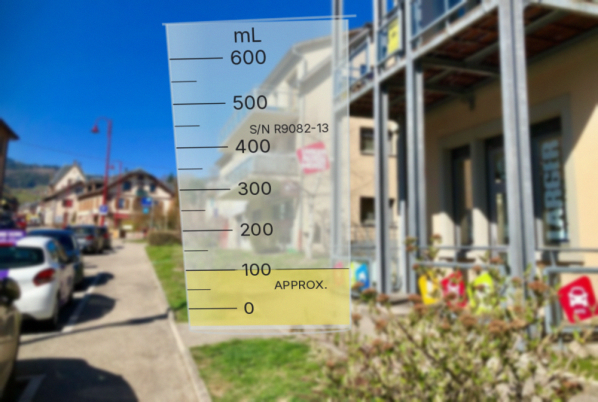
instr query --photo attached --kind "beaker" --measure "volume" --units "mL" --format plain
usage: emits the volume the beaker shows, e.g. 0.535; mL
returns 100; mL
